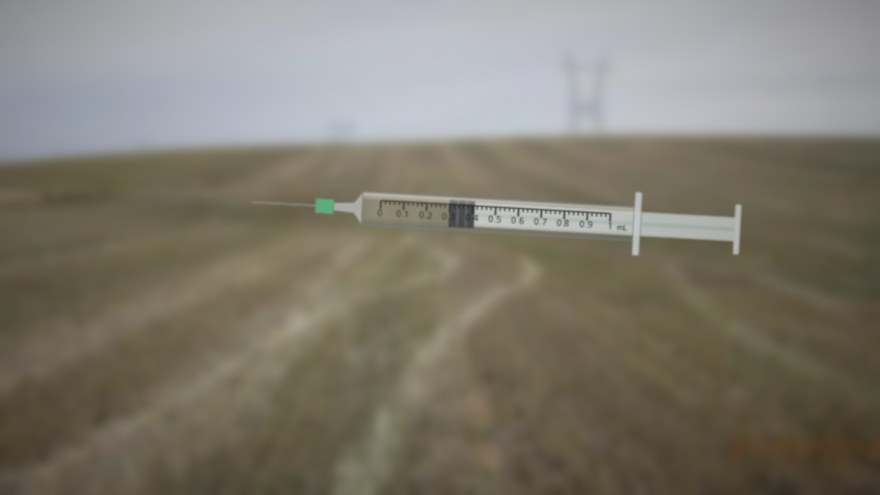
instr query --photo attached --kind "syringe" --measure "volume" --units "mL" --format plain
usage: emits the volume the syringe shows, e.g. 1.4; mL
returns 0.3; mL
